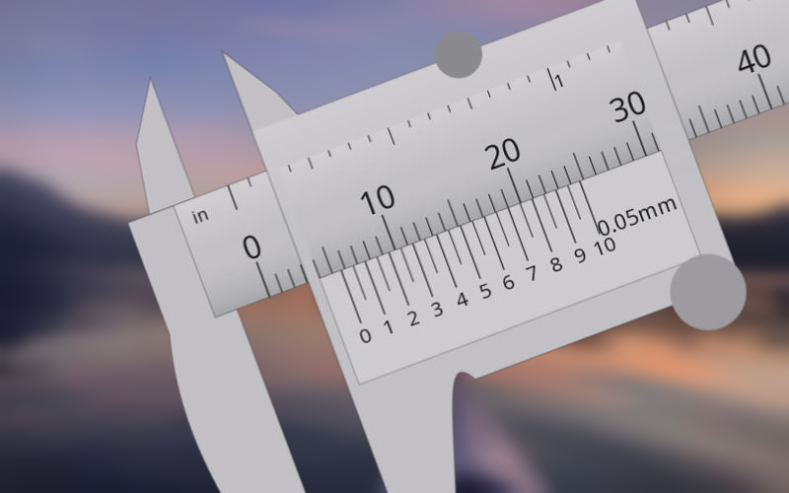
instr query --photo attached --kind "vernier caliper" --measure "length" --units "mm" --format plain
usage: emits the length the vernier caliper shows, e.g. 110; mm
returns 5.7; mm
